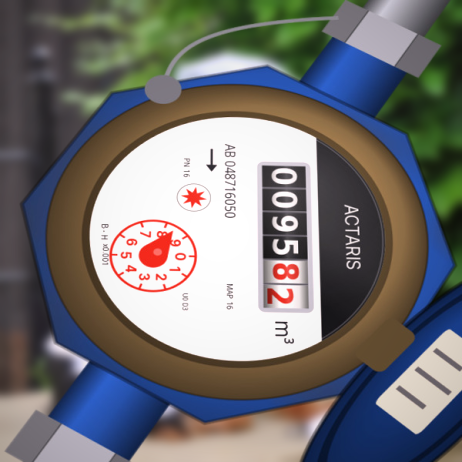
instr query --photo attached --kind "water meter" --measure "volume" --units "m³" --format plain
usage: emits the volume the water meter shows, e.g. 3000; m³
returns 95.818; m³
